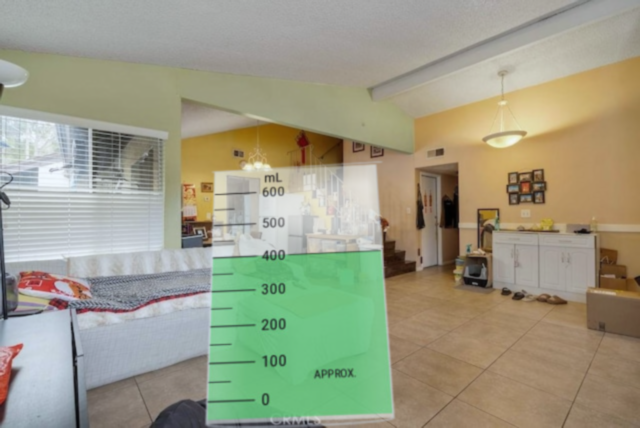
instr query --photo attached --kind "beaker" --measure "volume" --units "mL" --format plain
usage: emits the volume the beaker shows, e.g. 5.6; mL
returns 400; mL
